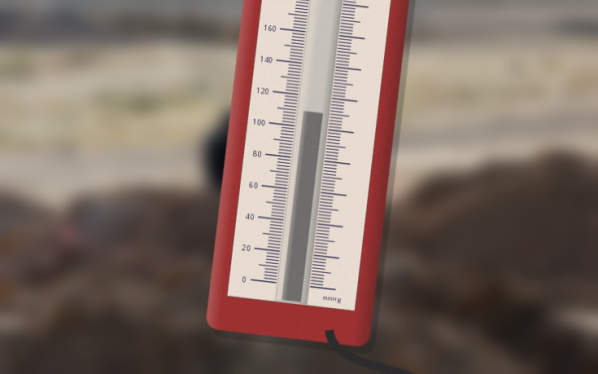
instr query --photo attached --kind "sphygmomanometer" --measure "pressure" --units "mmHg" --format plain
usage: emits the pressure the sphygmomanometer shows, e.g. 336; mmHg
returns 110; mmHg
